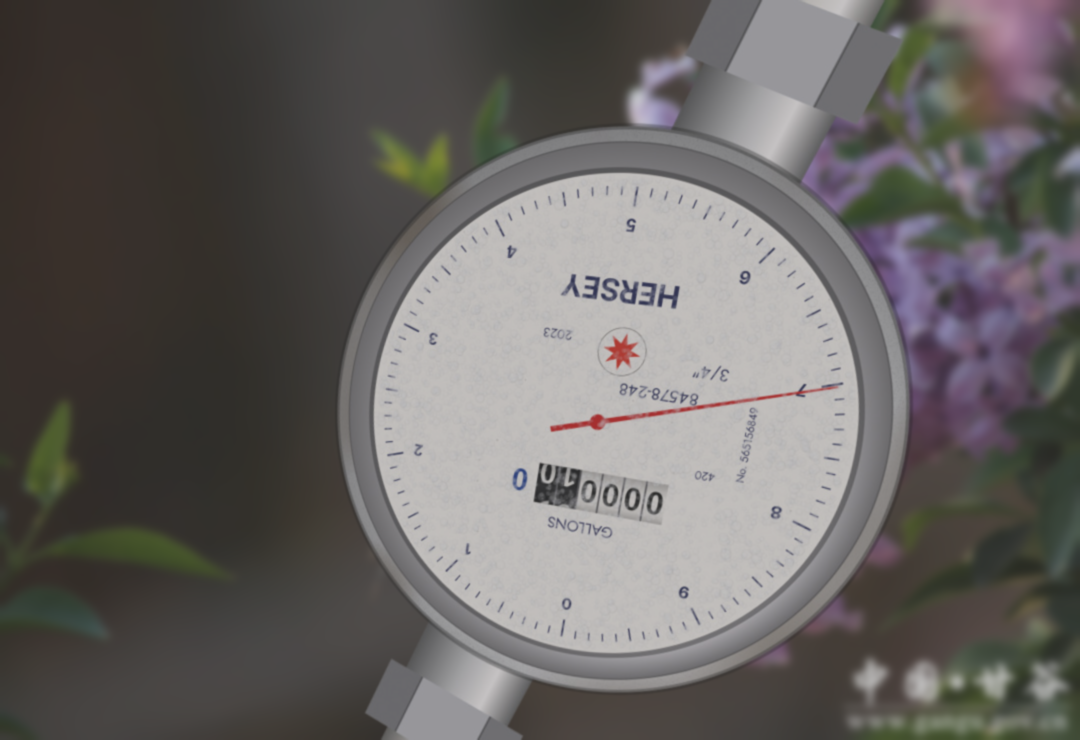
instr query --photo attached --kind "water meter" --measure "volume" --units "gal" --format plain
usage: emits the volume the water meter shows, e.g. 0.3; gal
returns 97.0; gal
